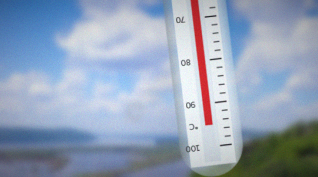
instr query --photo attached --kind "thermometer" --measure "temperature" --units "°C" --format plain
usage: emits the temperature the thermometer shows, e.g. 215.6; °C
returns 95; °C
